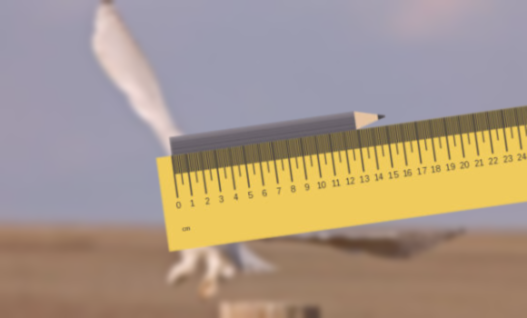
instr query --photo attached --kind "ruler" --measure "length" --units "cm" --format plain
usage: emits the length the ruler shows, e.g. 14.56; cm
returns 15; cm
